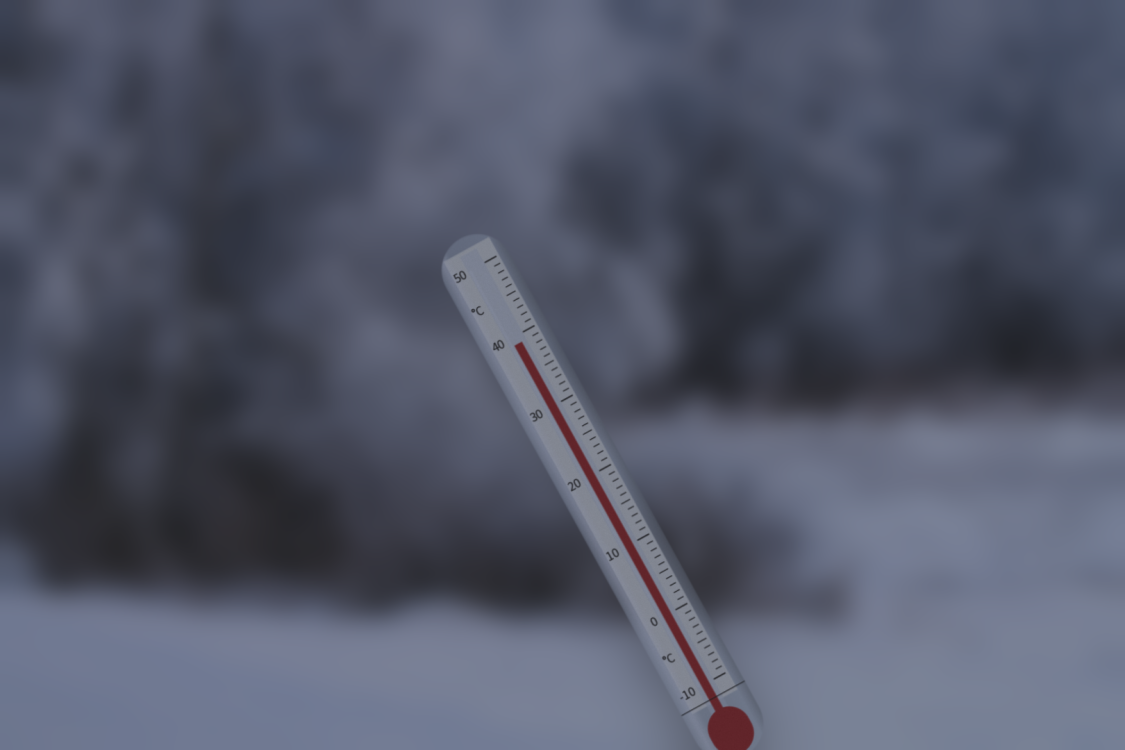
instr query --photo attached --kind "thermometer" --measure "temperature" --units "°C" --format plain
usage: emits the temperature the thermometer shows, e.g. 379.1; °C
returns 39; °C
